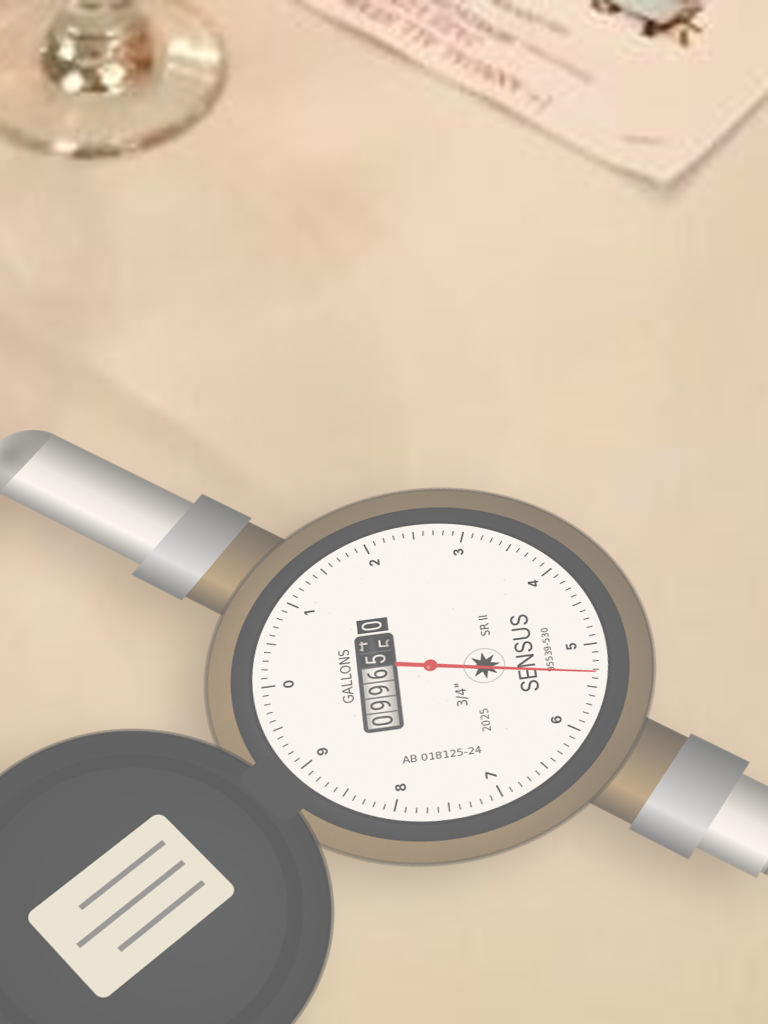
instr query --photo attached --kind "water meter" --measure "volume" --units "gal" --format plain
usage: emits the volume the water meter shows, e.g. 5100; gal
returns 996545.3; gal
